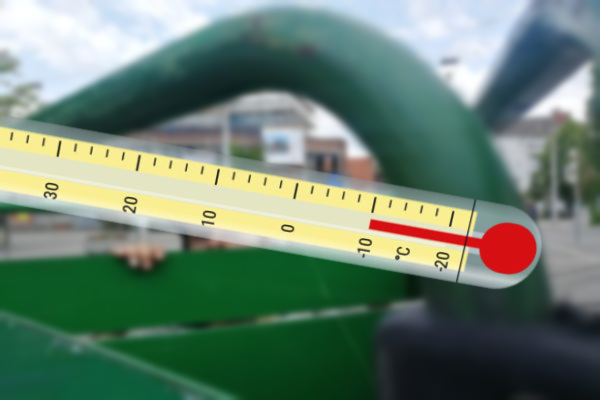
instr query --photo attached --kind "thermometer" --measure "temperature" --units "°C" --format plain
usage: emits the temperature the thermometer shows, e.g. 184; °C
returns -10; °C
